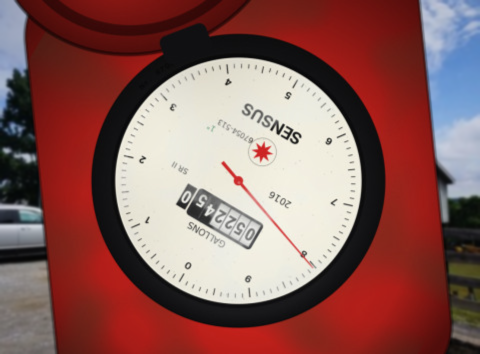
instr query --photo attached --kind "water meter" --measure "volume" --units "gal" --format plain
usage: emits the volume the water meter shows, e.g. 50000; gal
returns 522448.0; gal
